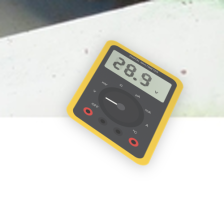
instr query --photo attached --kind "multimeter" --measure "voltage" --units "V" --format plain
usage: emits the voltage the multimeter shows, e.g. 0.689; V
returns 28.9; V
